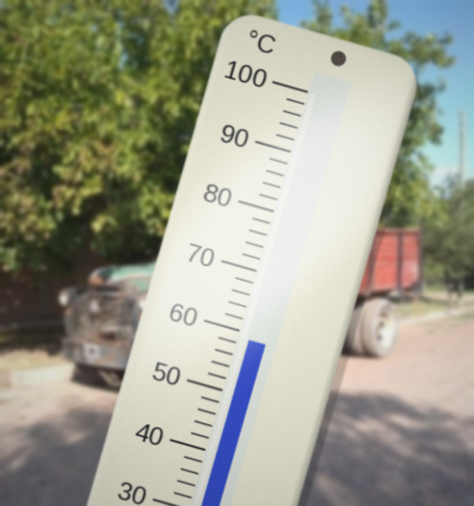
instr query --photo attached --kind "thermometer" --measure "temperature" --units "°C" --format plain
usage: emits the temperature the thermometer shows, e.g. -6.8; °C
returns 59; °C
